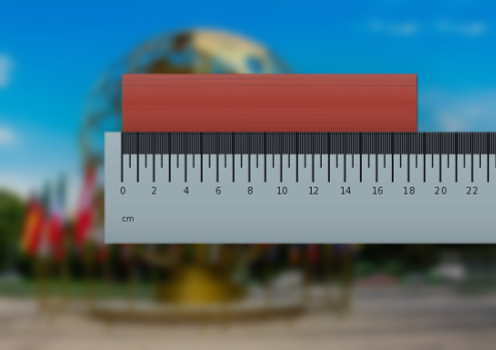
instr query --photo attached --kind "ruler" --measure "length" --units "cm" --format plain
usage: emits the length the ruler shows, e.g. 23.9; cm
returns 18.5; cm
